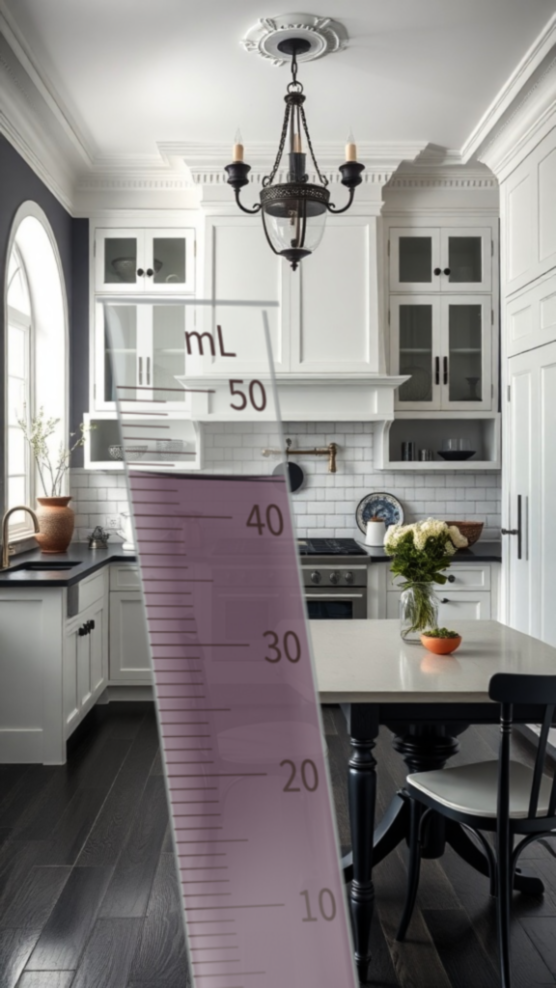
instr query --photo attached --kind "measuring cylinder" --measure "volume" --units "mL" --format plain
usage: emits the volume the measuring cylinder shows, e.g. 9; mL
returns 43; mL
